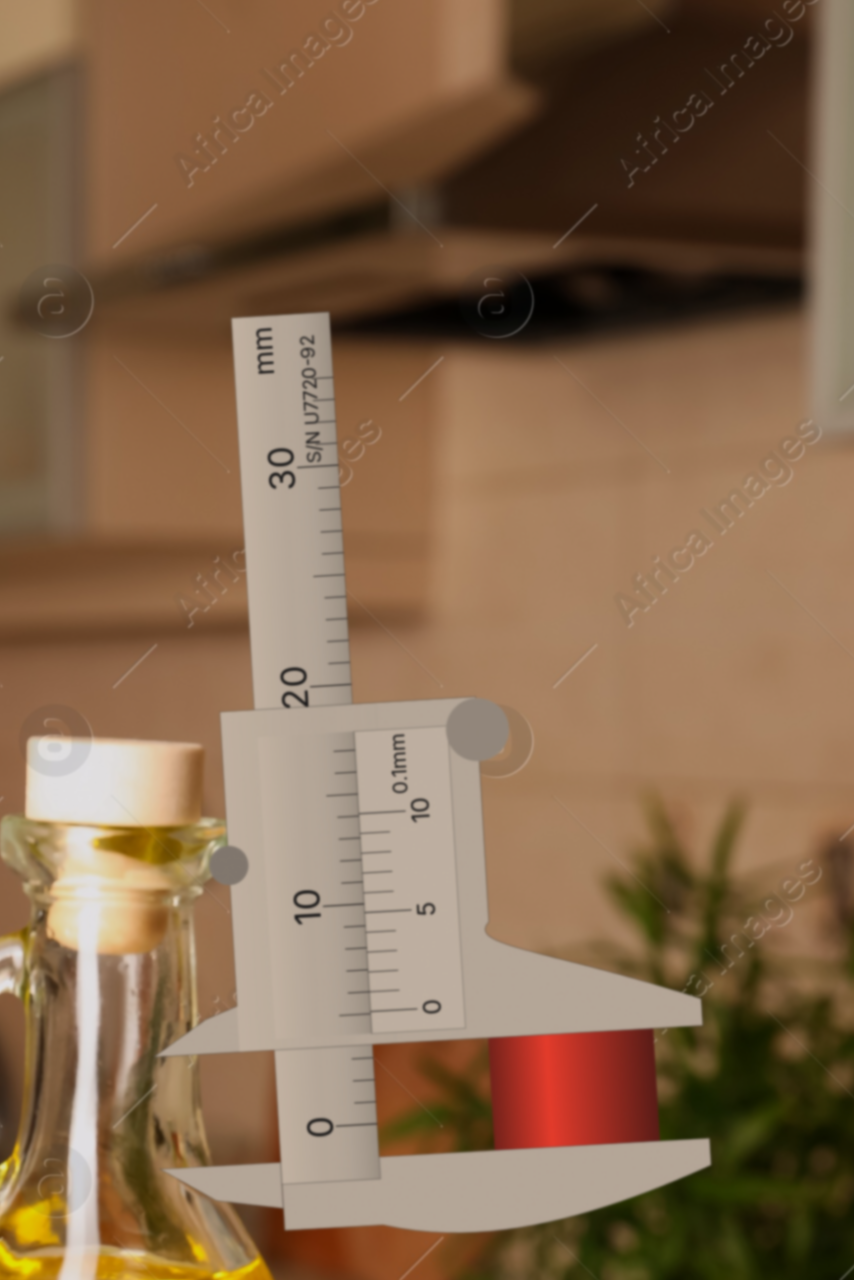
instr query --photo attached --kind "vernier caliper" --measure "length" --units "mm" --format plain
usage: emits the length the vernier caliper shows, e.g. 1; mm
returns 5.1; mm
